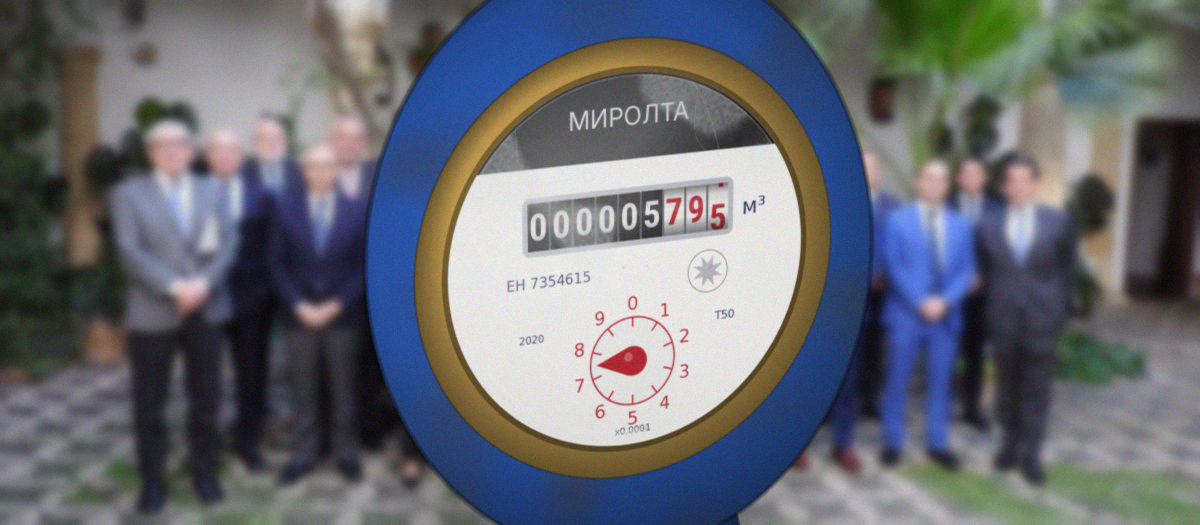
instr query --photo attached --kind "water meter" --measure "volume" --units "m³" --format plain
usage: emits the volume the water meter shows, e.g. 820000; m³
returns 5.7947; m³
